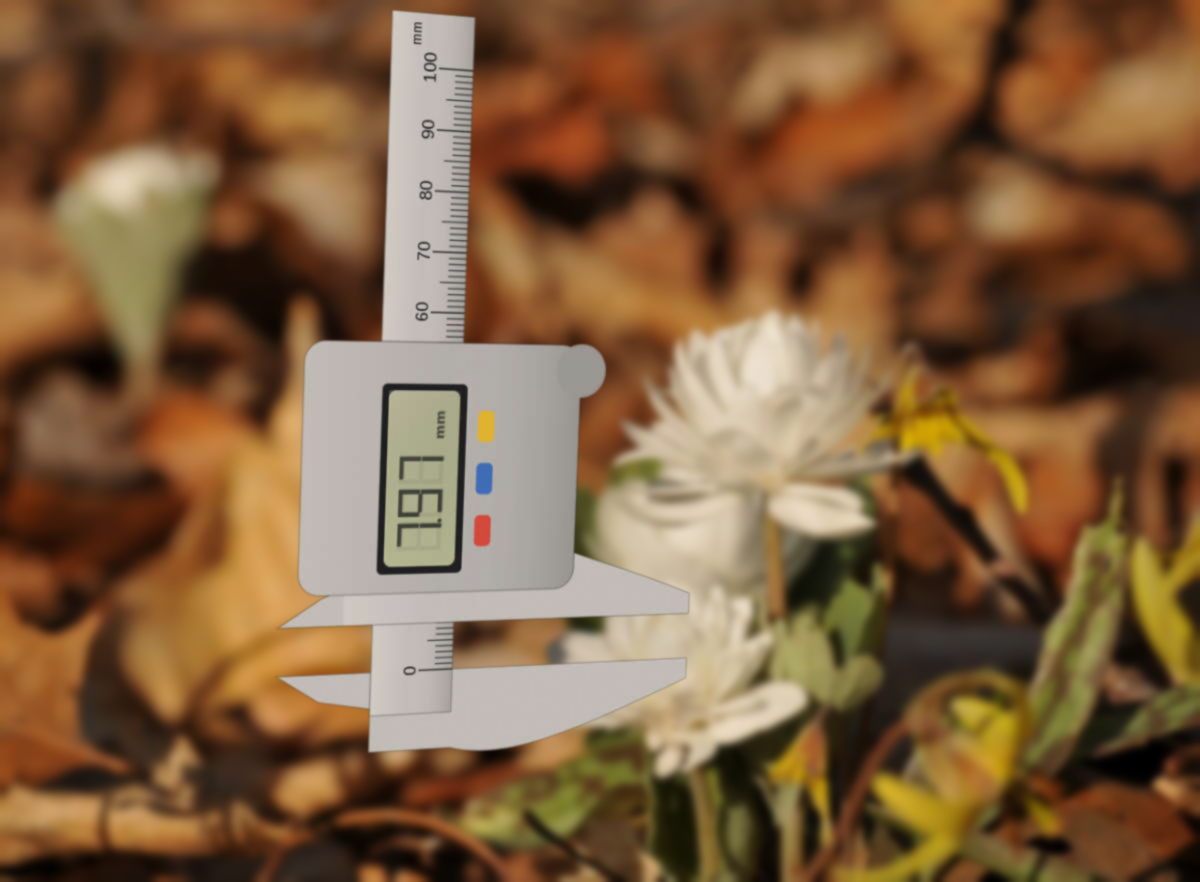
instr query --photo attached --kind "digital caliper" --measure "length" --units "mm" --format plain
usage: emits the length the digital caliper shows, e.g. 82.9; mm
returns 7.97; mm
